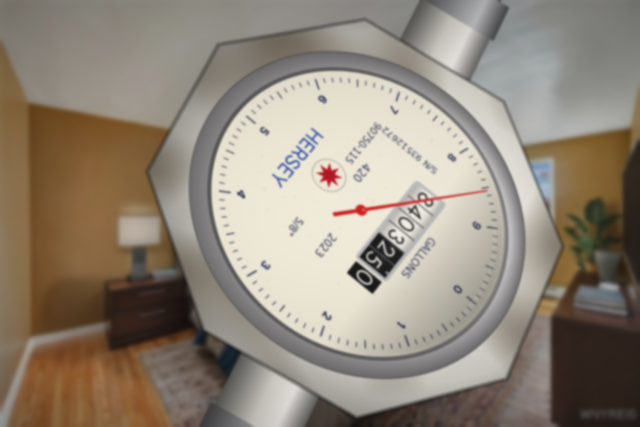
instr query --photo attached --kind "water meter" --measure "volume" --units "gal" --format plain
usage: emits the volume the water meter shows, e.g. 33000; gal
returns 8403248.5; gal
